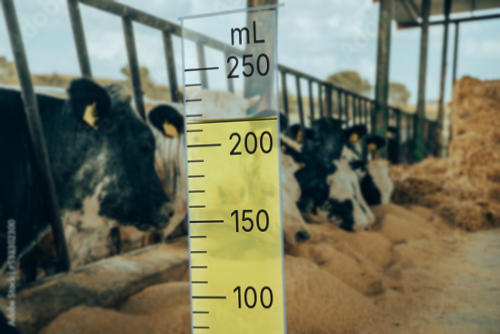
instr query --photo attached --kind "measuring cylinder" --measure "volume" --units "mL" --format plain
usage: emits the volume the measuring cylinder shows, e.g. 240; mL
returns 215; mL
